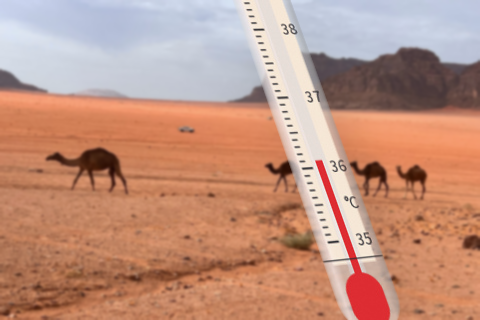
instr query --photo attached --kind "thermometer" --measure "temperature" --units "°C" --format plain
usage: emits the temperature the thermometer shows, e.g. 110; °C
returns 36.1; °C
